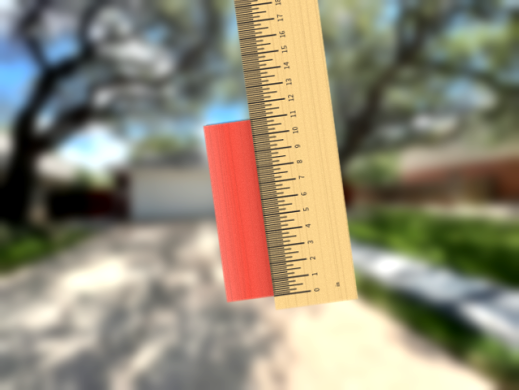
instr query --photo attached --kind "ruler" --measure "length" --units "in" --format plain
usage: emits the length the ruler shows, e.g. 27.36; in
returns 11; in
